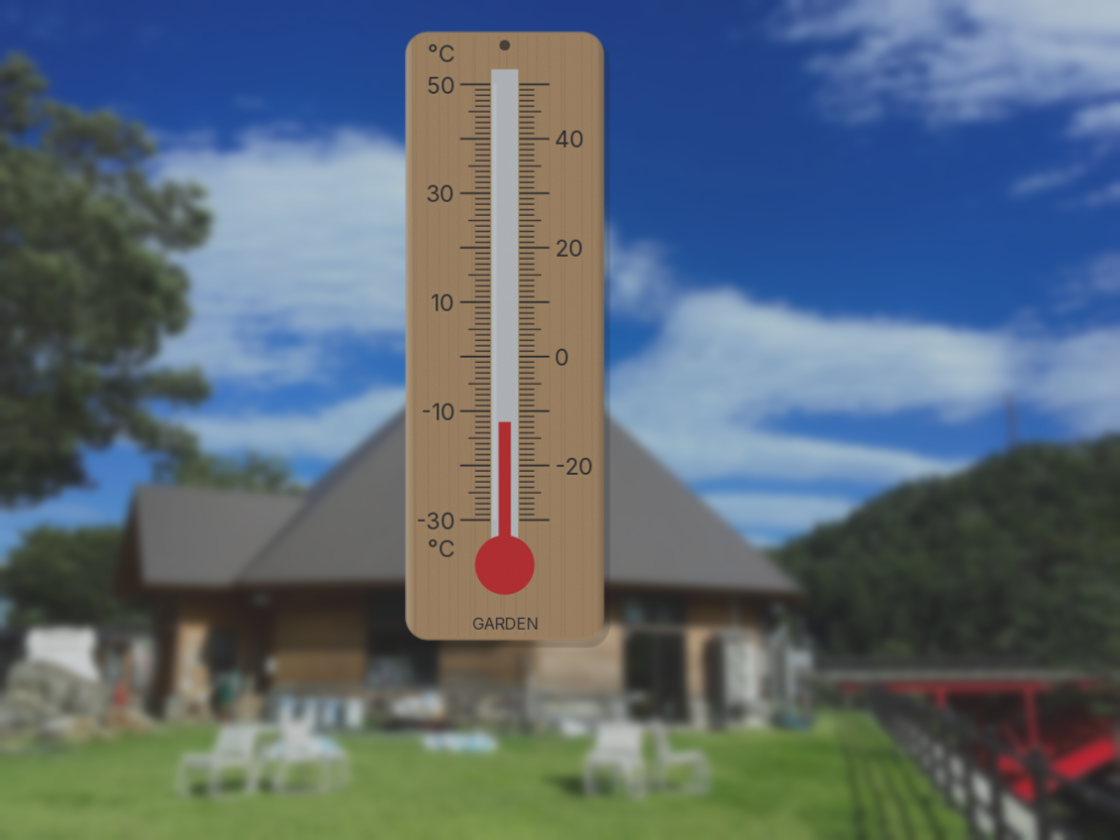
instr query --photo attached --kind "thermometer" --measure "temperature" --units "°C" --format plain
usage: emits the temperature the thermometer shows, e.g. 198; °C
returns -12; °C
